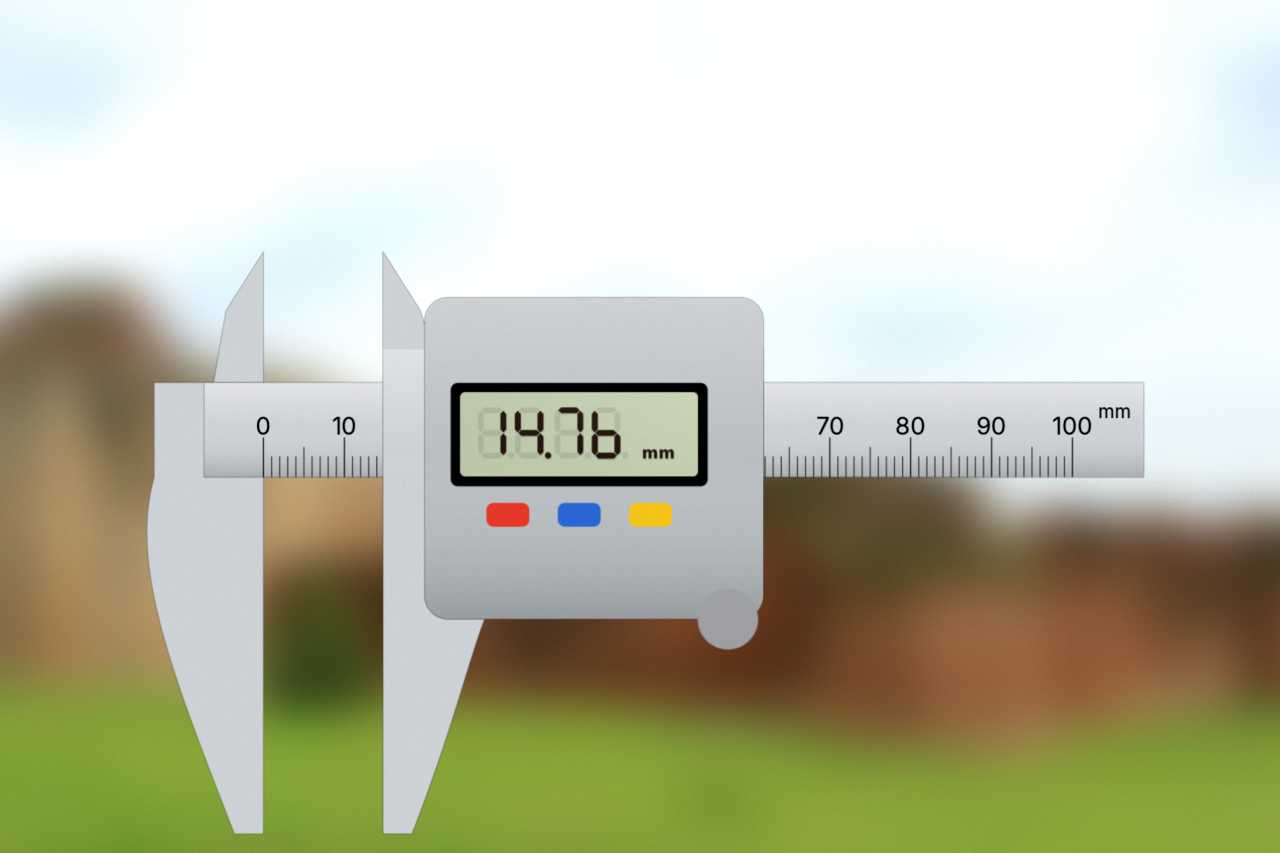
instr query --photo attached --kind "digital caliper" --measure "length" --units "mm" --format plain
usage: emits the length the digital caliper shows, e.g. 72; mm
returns 14.76; mm
